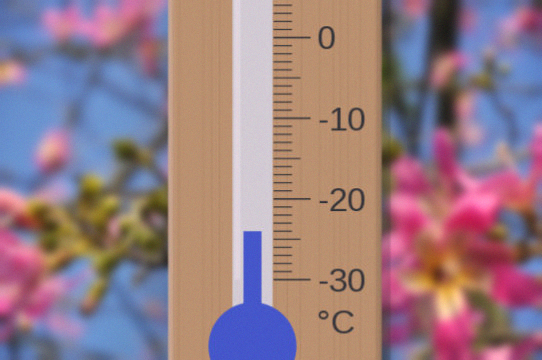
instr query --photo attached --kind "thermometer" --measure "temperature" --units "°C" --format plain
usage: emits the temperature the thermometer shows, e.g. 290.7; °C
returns -24; °C
